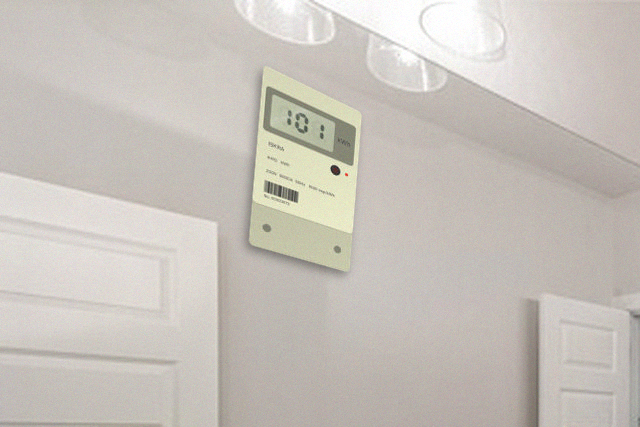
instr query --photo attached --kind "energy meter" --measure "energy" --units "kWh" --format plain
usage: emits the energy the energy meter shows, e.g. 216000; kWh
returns 101; kWh
